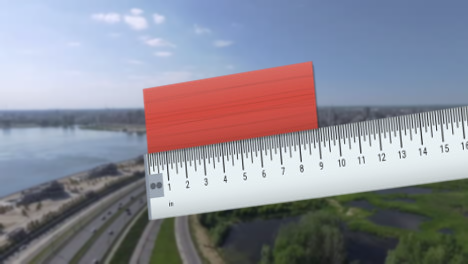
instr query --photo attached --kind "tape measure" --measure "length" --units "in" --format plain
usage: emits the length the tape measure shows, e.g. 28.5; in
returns 9; in
